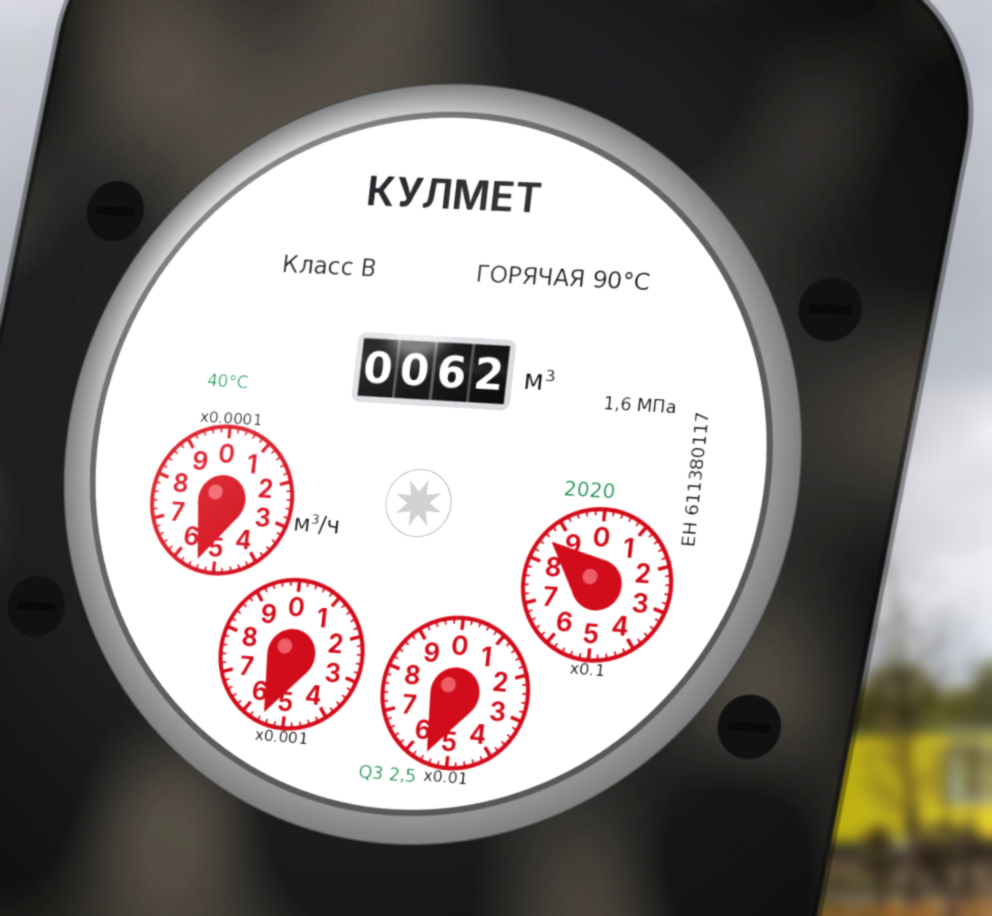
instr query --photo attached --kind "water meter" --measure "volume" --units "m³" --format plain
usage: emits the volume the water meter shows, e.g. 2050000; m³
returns 62.8555; m³
